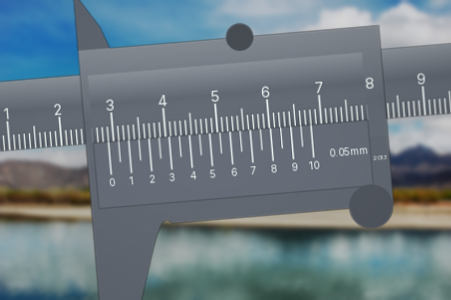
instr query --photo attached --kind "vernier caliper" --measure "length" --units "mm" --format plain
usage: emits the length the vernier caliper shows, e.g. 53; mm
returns 29.0; mm
